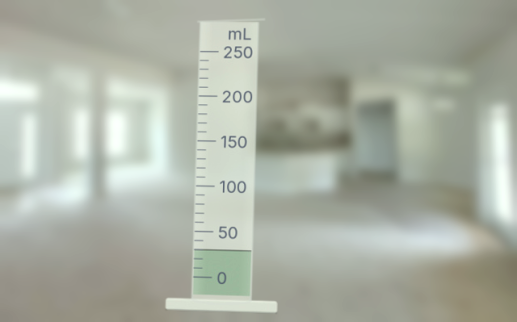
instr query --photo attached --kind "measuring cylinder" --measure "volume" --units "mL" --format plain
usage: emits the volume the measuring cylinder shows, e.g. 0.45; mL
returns 30; mL
